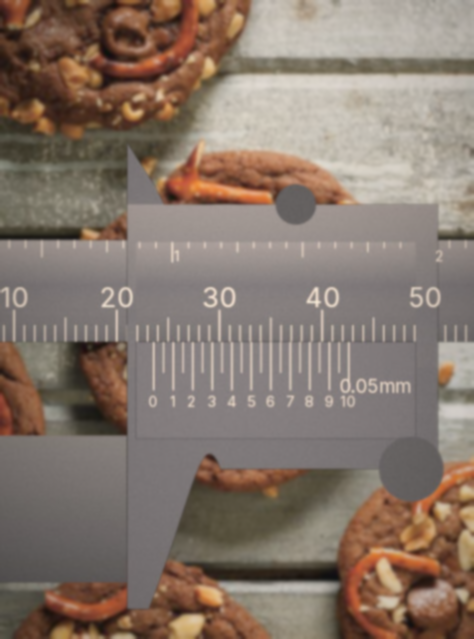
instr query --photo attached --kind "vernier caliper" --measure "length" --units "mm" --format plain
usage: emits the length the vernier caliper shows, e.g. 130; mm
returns 23.6; mm
